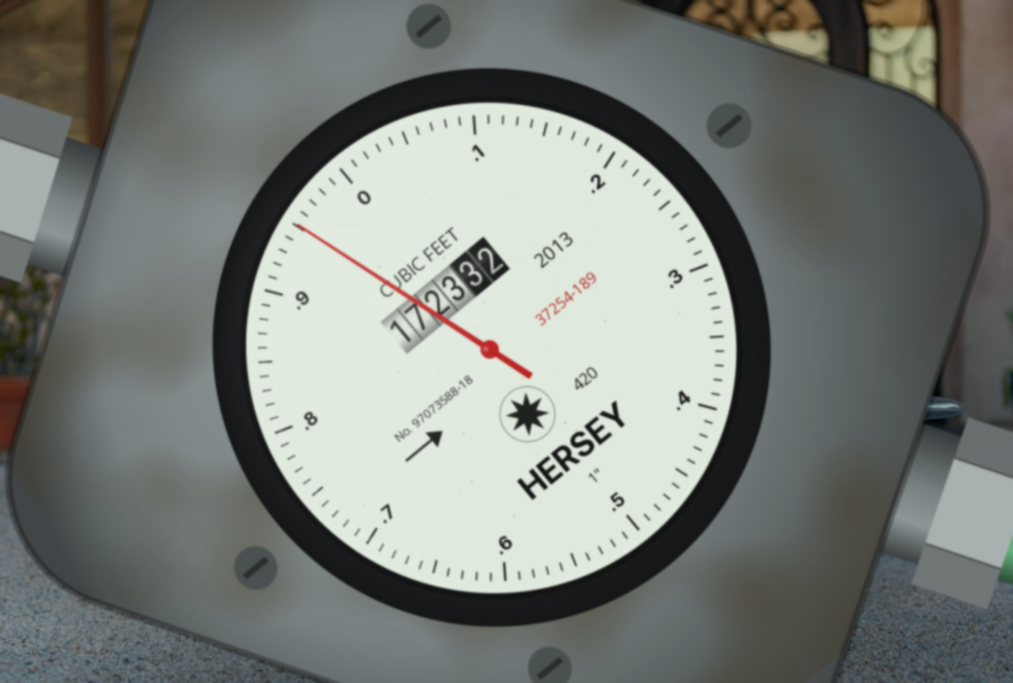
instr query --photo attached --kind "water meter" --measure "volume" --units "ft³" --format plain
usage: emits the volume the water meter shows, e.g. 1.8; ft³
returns 172331.95; ft³
